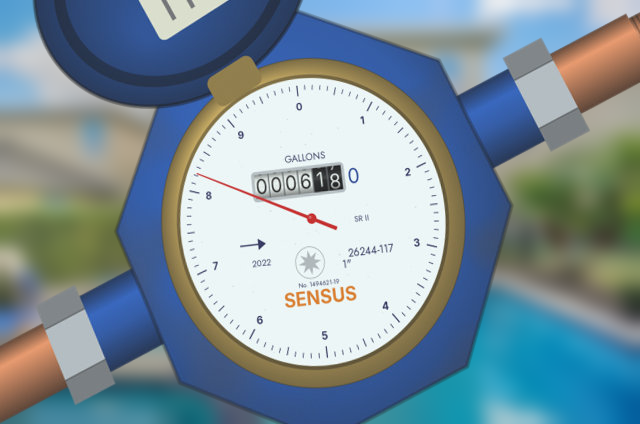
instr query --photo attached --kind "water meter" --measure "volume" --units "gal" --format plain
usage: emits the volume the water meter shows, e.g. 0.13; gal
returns 6178.2; gal
